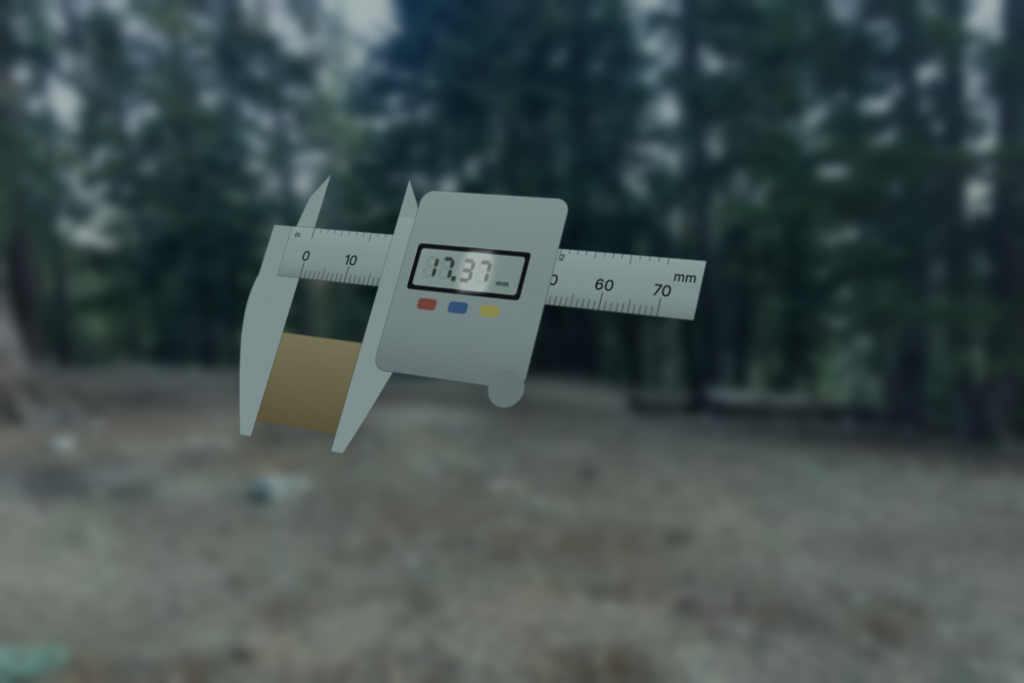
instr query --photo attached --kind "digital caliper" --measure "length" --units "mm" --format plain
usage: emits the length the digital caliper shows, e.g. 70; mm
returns 17.37; mm
